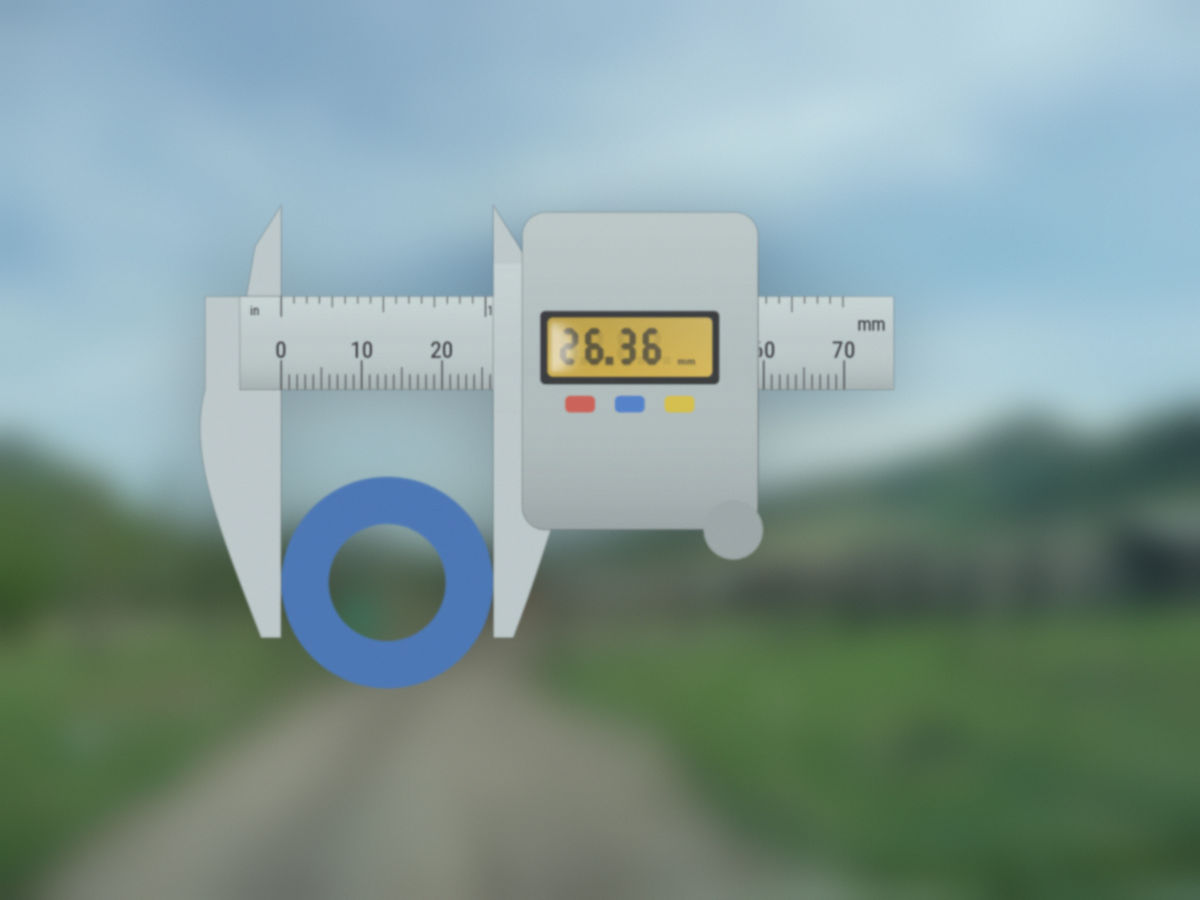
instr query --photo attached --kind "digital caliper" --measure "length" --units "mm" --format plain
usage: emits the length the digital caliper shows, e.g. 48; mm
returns 26.36; mm
